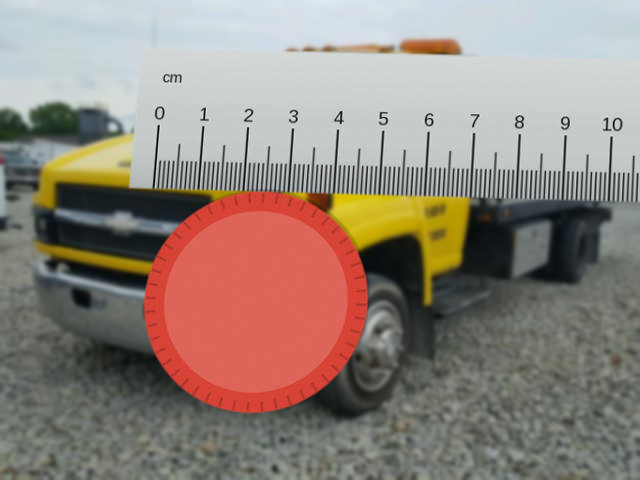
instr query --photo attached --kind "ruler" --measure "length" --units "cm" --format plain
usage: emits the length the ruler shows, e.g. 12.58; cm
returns 4.9; cm
